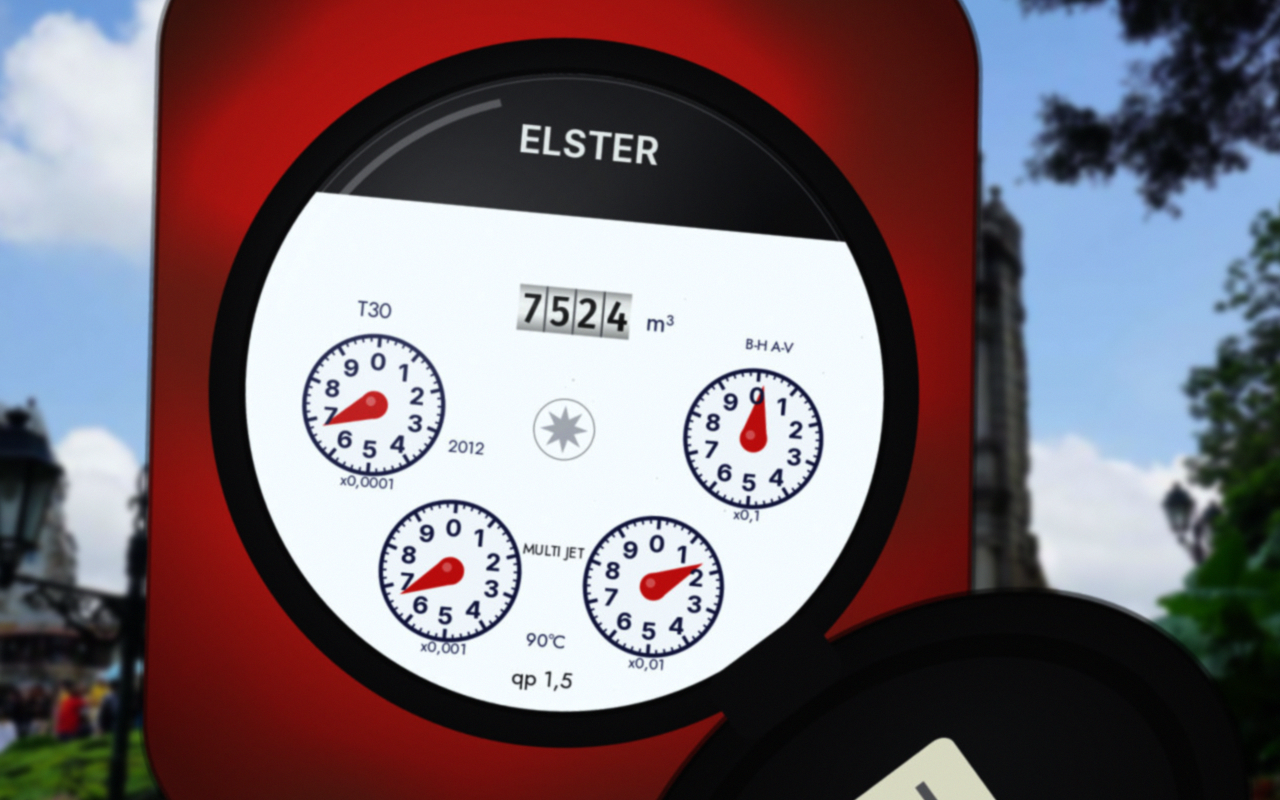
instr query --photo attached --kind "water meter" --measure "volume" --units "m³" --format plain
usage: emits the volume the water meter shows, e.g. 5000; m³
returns 7524.0166; m³
